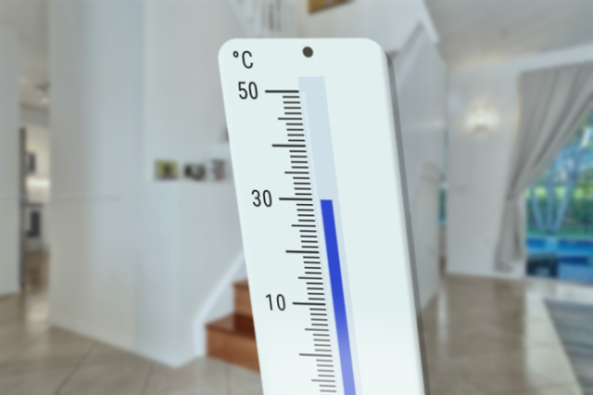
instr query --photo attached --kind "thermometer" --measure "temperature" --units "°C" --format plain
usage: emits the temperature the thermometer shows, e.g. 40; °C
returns 30; °C
